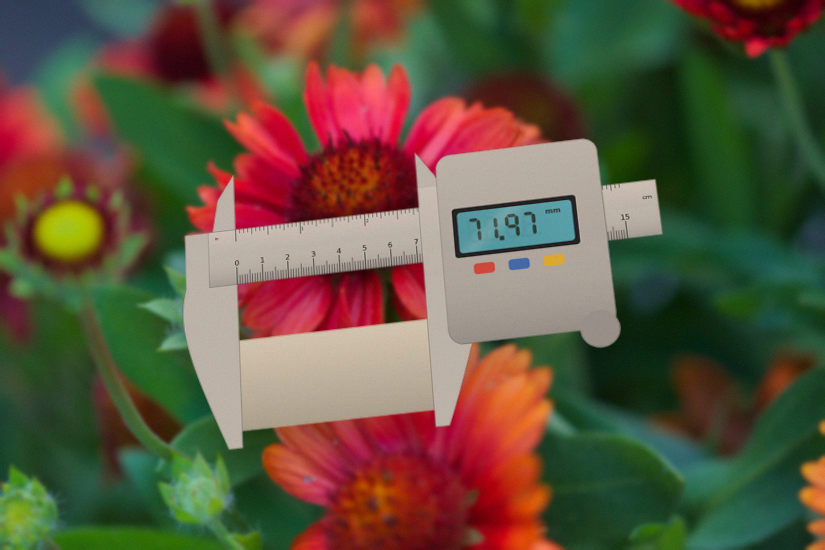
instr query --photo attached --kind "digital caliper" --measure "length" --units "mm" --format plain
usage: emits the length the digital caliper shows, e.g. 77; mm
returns 71.97; mm
